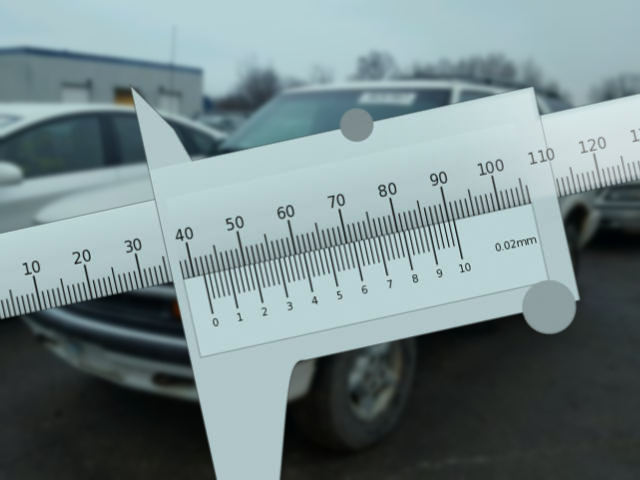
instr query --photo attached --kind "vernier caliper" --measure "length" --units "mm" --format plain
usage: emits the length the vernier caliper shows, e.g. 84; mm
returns 42.0; mm
